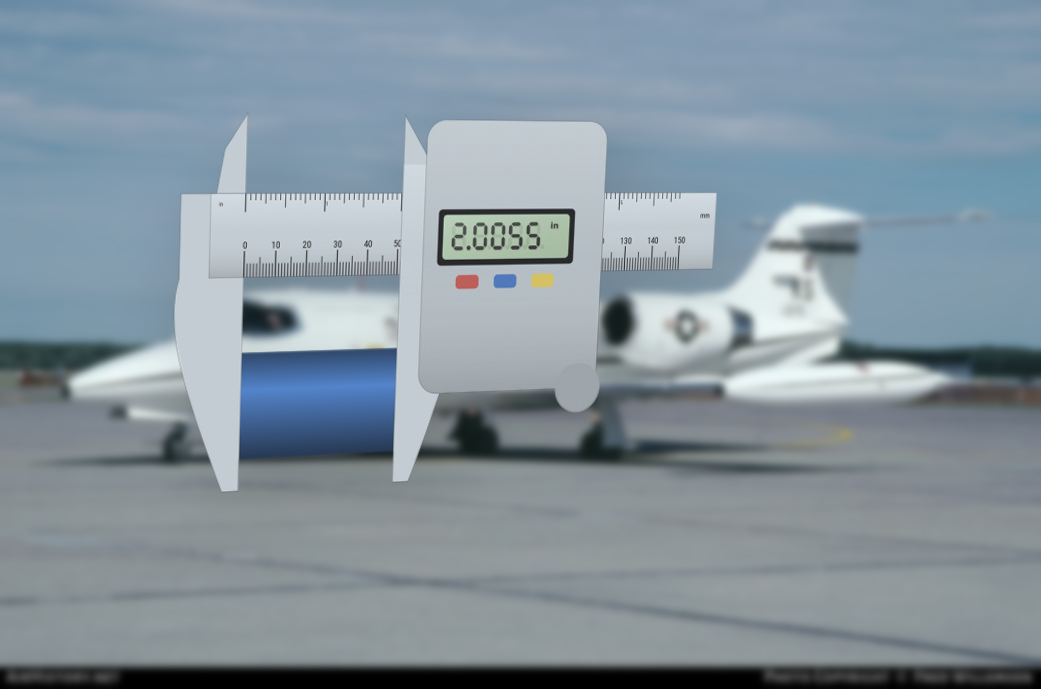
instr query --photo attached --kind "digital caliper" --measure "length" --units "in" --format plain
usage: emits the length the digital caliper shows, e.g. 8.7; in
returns 2.0055; in
